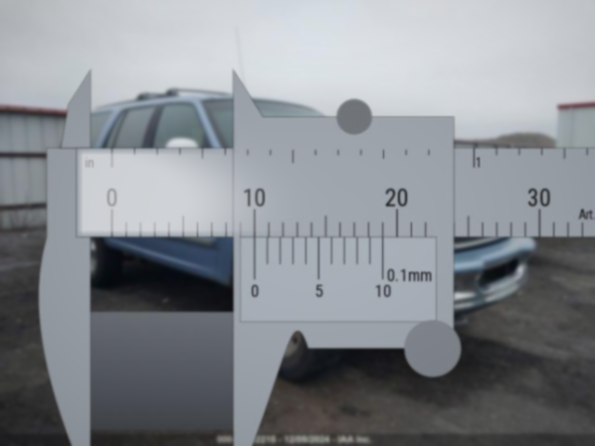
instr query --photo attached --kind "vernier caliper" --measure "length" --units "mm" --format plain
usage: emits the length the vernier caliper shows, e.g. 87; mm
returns 10.0; mm
